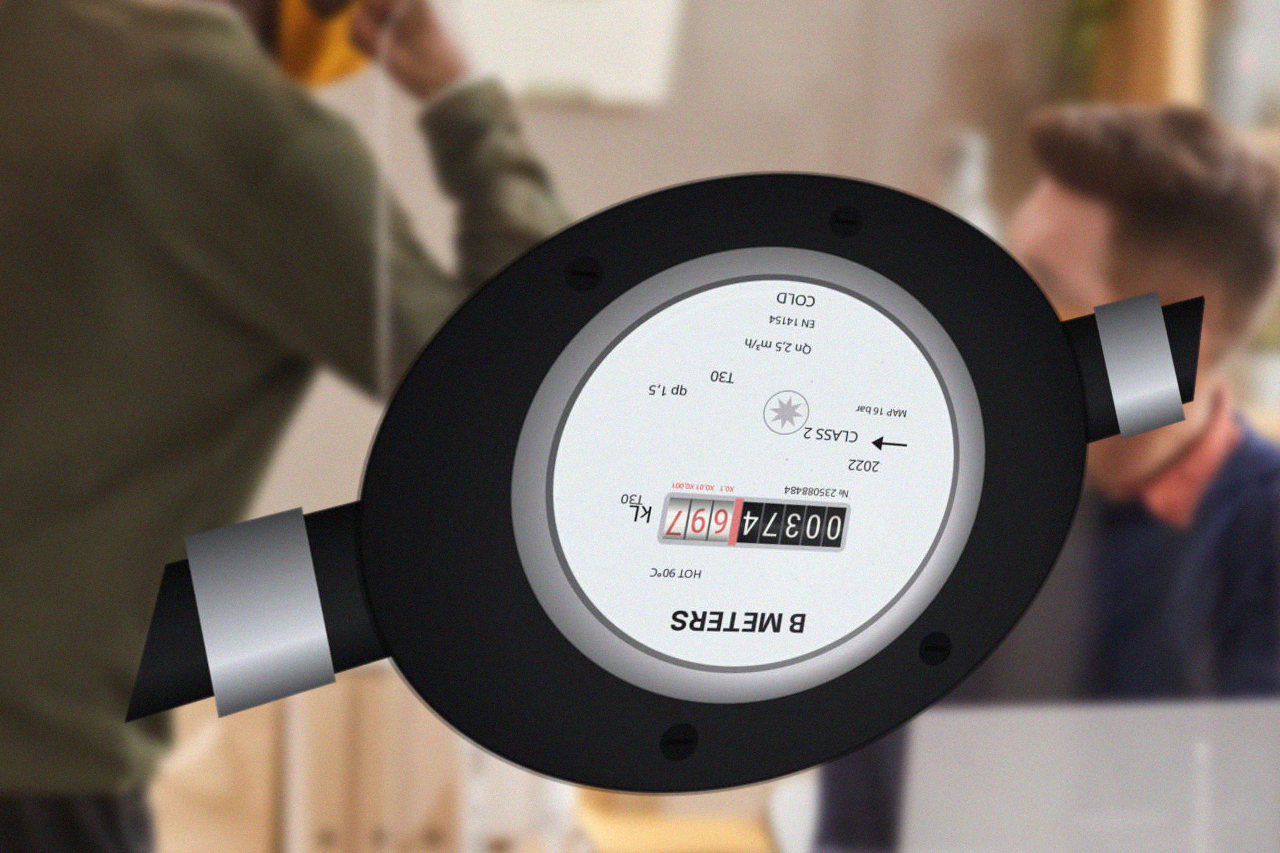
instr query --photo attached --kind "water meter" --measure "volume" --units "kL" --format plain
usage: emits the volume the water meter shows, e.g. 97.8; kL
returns 374.697; kL
